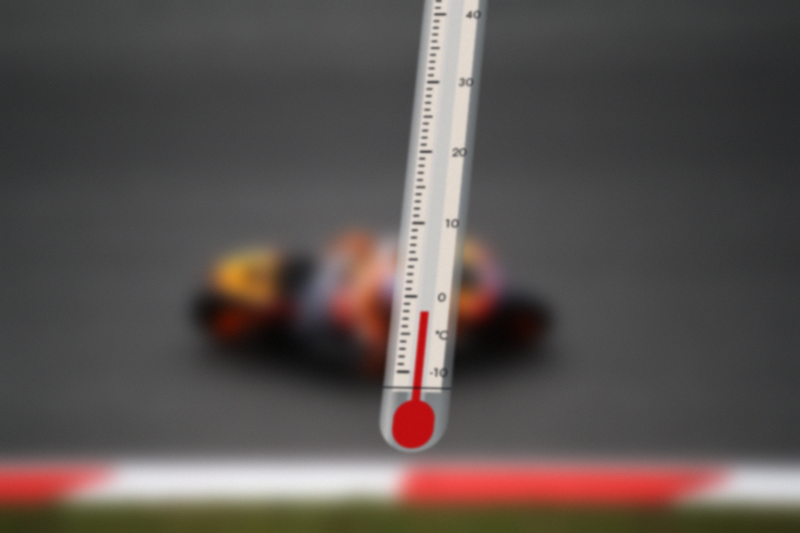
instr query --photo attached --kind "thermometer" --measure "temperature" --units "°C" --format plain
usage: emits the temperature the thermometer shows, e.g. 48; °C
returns -2; °C
